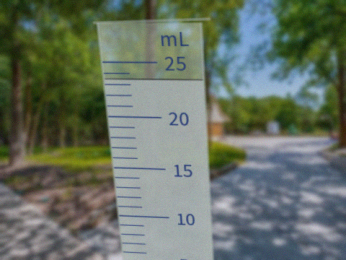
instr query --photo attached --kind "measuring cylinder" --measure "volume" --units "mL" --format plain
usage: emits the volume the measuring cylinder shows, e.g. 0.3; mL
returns 23.5; mL
